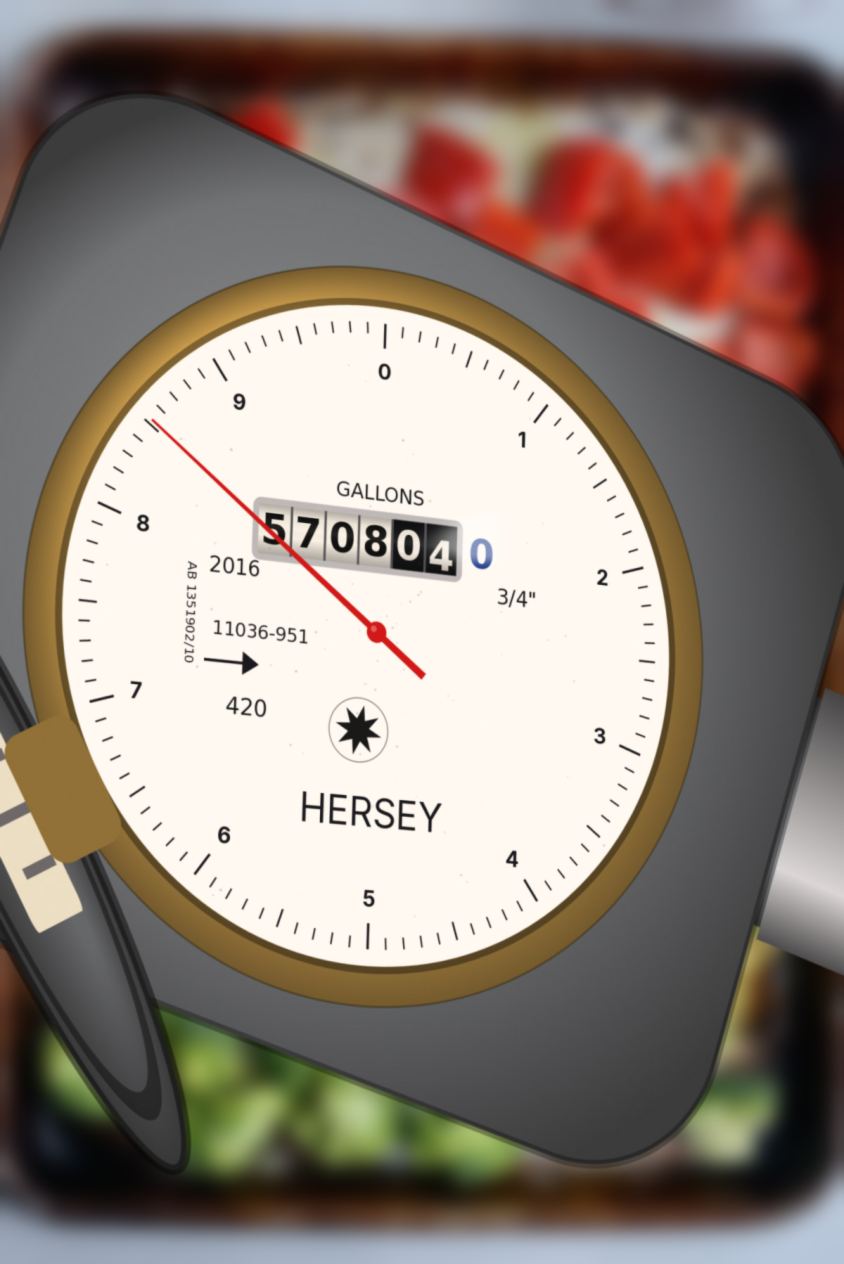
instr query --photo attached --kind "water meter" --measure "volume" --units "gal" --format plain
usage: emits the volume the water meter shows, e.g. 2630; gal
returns 5708038.5; gal
